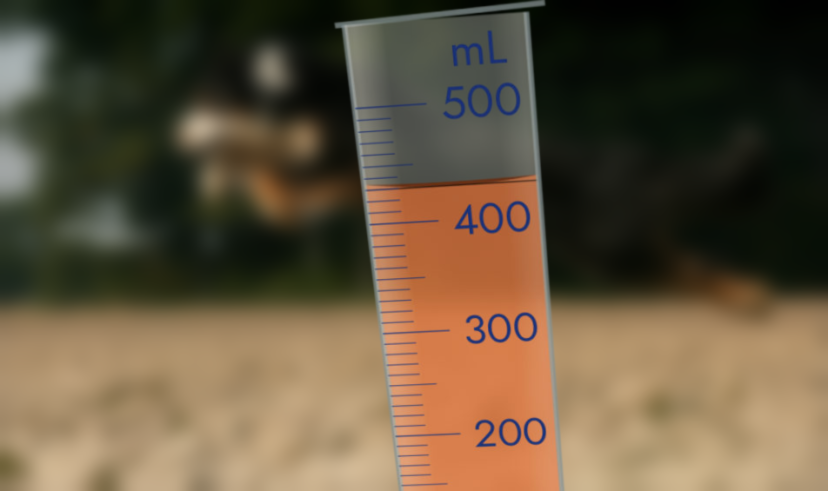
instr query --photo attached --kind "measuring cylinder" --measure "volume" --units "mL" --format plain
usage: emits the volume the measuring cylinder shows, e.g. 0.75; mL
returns 430; mL
